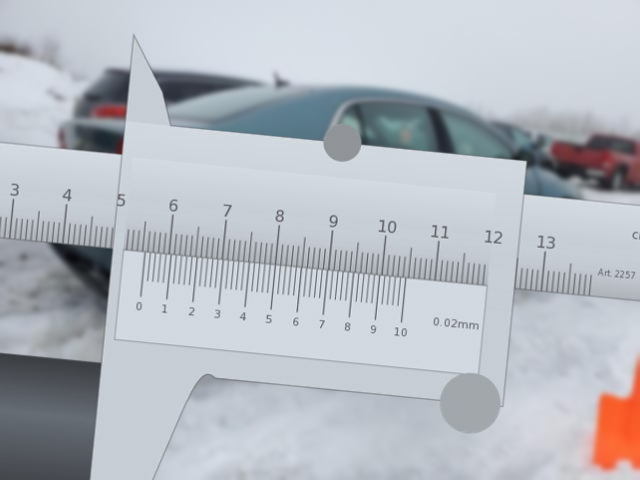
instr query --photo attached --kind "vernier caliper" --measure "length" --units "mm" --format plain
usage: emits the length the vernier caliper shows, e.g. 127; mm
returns 55.5; mm
